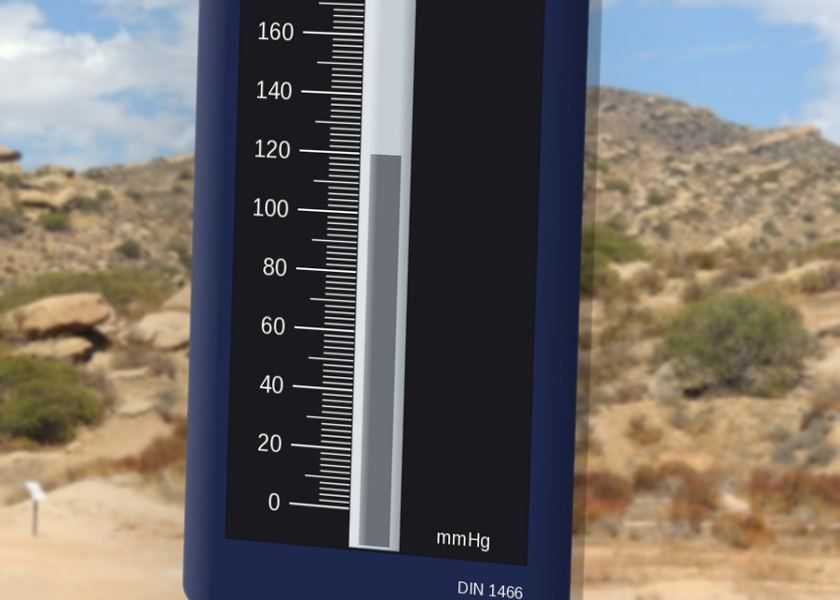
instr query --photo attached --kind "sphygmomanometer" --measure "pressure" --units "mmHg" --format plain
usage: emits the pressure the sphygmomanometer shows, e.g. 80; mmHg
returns 120; mmHg
